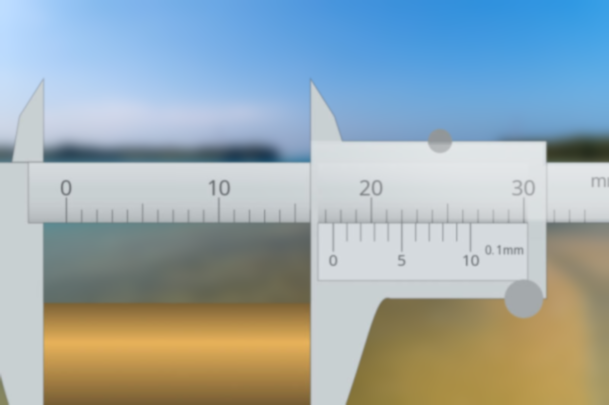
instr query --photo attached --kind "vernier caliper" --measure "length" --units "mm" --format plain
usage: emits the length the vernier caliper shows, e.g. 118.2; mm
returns 17.5; mm
